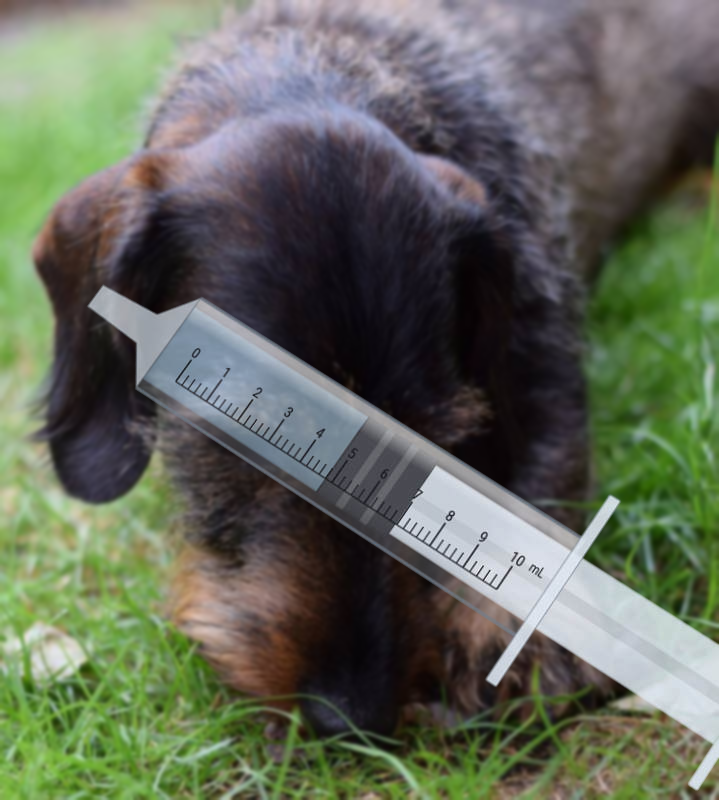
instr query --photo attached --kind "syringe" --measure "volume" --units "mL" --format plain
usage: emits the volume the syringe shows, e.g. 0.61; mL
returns 4.8; mL
